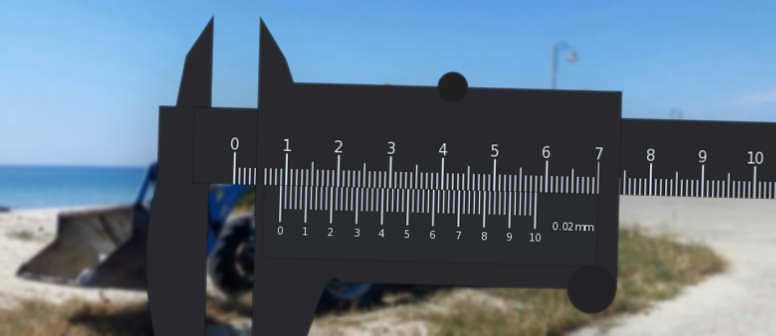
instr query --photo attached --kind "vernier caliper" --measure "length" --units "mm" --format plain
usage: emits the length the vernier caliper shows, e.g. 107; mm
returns 9.0; mm
